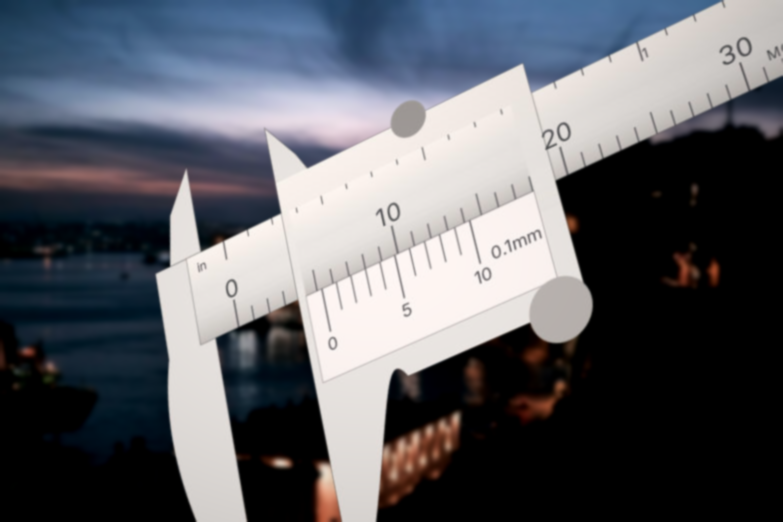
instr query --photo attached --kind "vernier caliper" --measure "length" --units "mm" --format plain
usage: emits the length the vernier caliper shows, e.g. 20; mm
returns 5.3; mm
